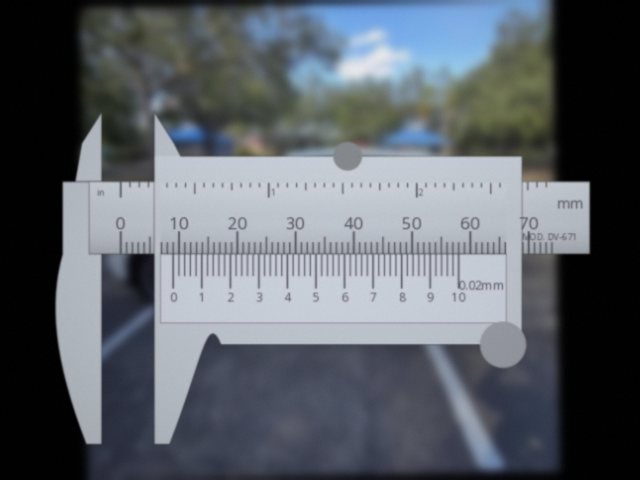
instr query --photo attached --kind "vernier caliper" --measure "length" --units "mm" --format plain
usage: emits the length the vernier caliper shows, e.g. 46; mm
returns 9.0; mm
